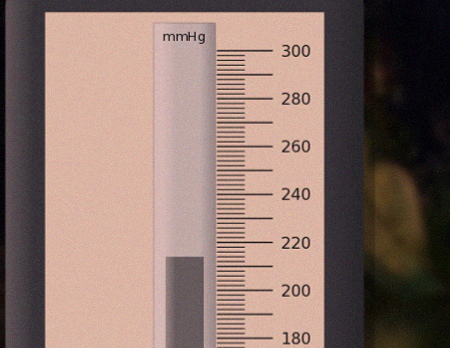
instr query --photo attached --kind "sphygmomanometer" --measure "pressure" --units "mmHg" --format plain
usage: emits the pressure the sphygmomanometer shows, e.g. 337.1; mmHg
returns 214; mmHg
